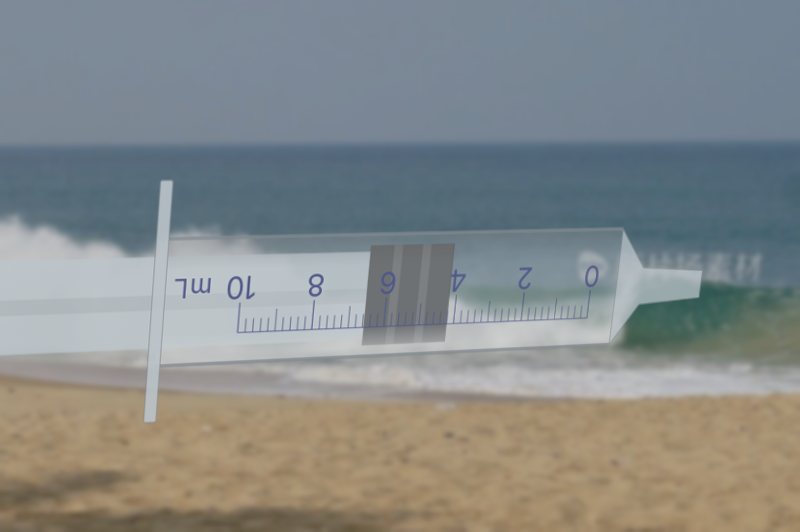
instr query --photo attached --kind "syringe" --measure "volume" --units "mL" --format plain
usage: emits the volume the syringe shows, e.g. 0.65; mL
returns 4.2; mL
